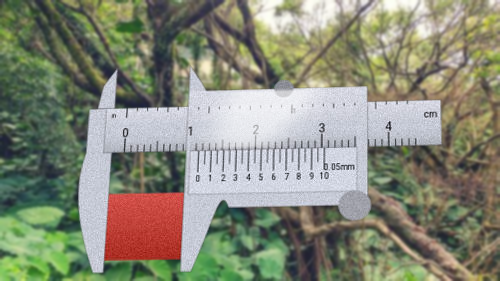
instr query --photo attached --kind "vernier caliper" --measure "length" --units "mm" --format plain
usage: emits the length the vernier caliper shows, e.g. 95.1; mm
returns 11.4; mm
